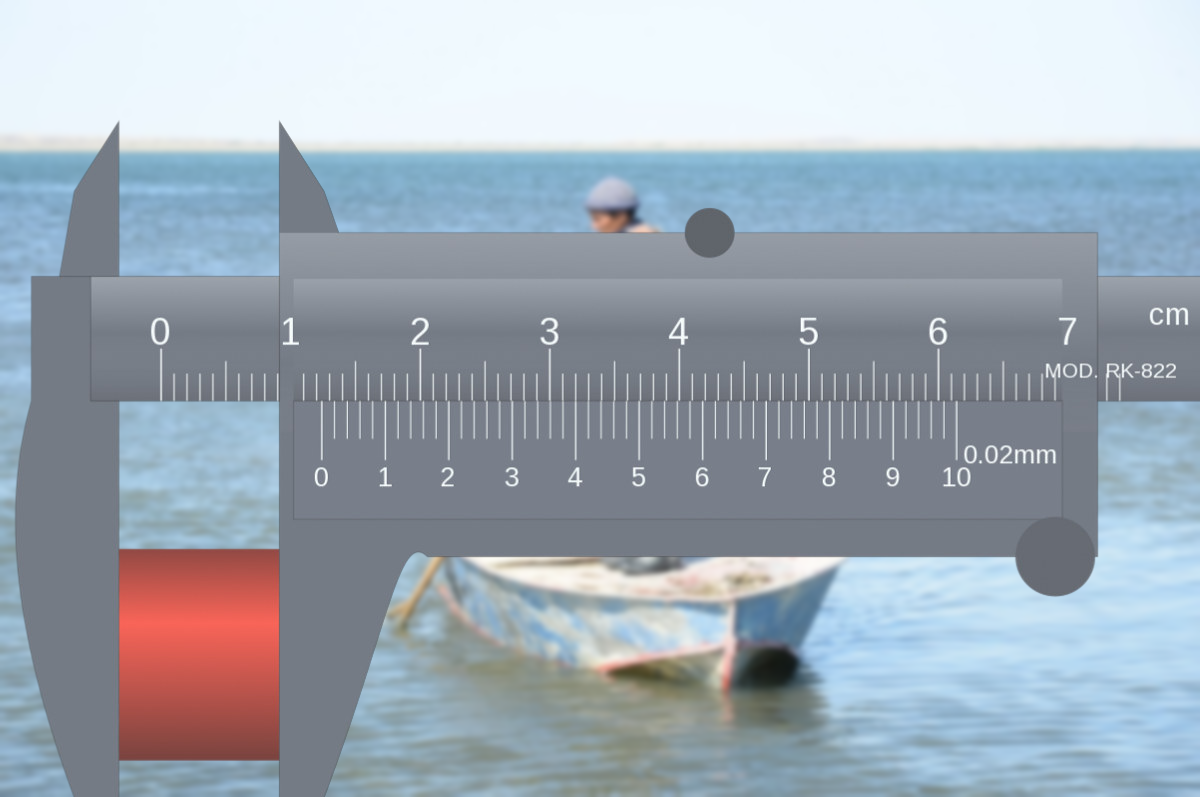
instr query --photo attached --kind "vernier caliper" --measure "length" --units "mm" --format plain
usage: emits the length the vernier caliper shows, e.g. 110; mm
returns 12.4; mm
